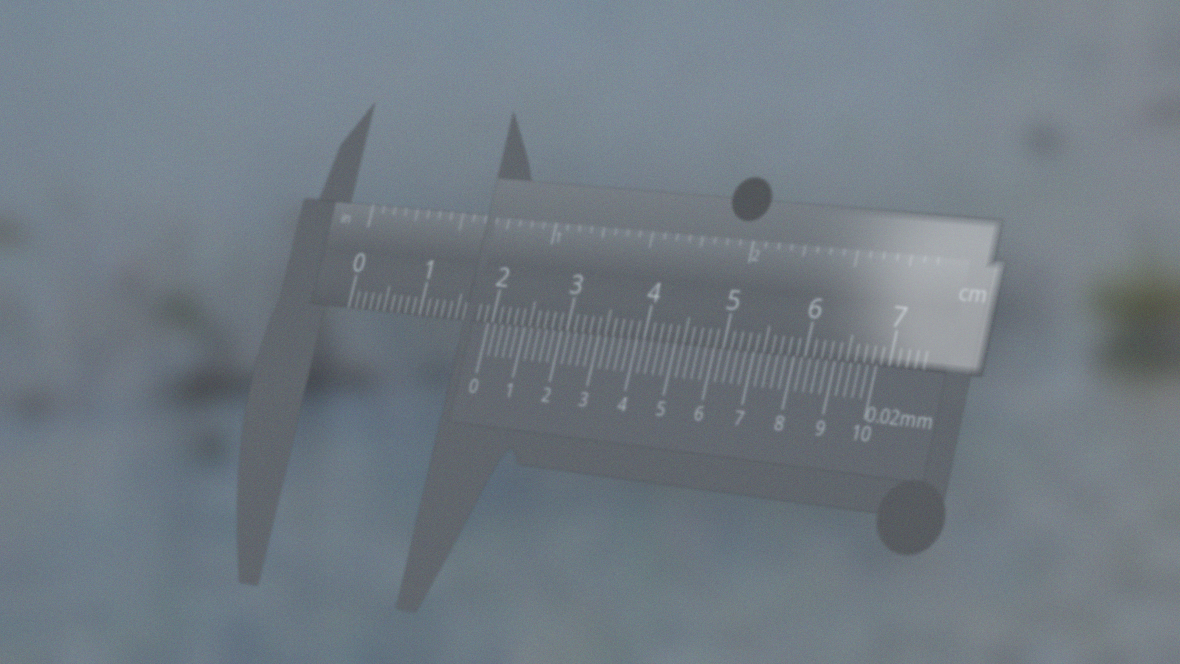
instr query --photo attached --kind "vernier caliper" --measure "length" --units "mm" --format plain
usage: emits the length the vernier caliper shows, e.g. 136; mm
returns 19.5; mm
